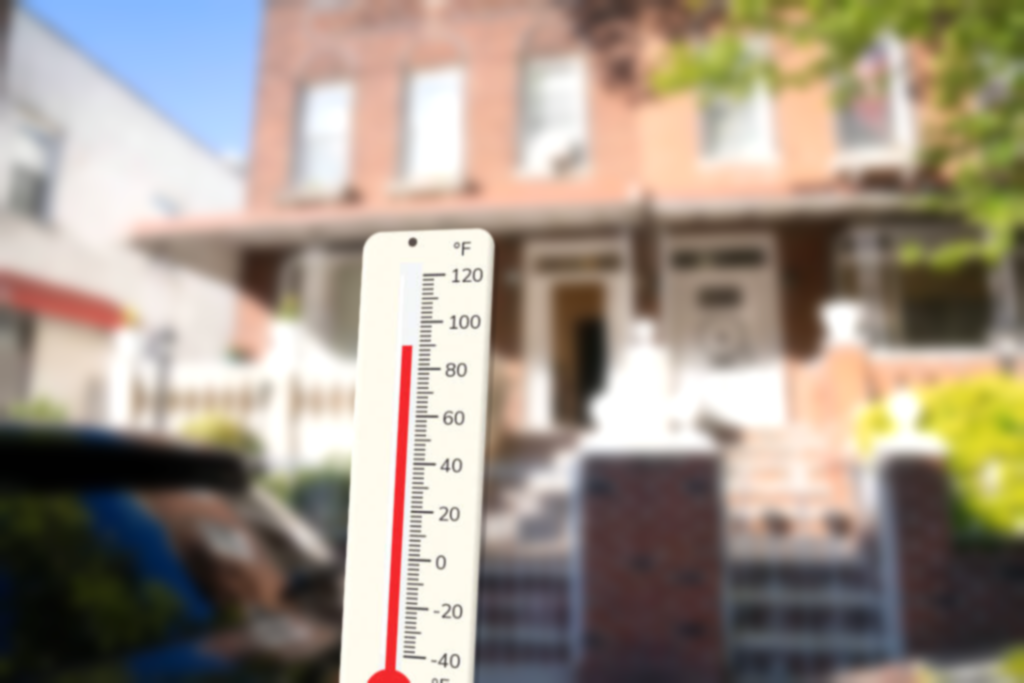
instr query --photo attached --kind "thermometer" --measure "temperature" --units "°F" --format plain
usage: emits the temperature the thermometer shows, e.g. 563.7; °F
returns 90; °F
